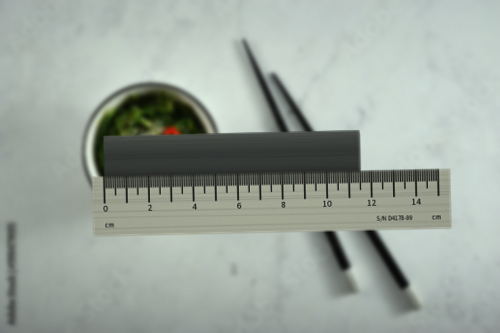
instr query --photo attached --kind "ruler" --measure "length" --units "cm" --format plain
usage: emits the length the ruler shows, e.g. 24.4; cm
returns 11.5; cm
